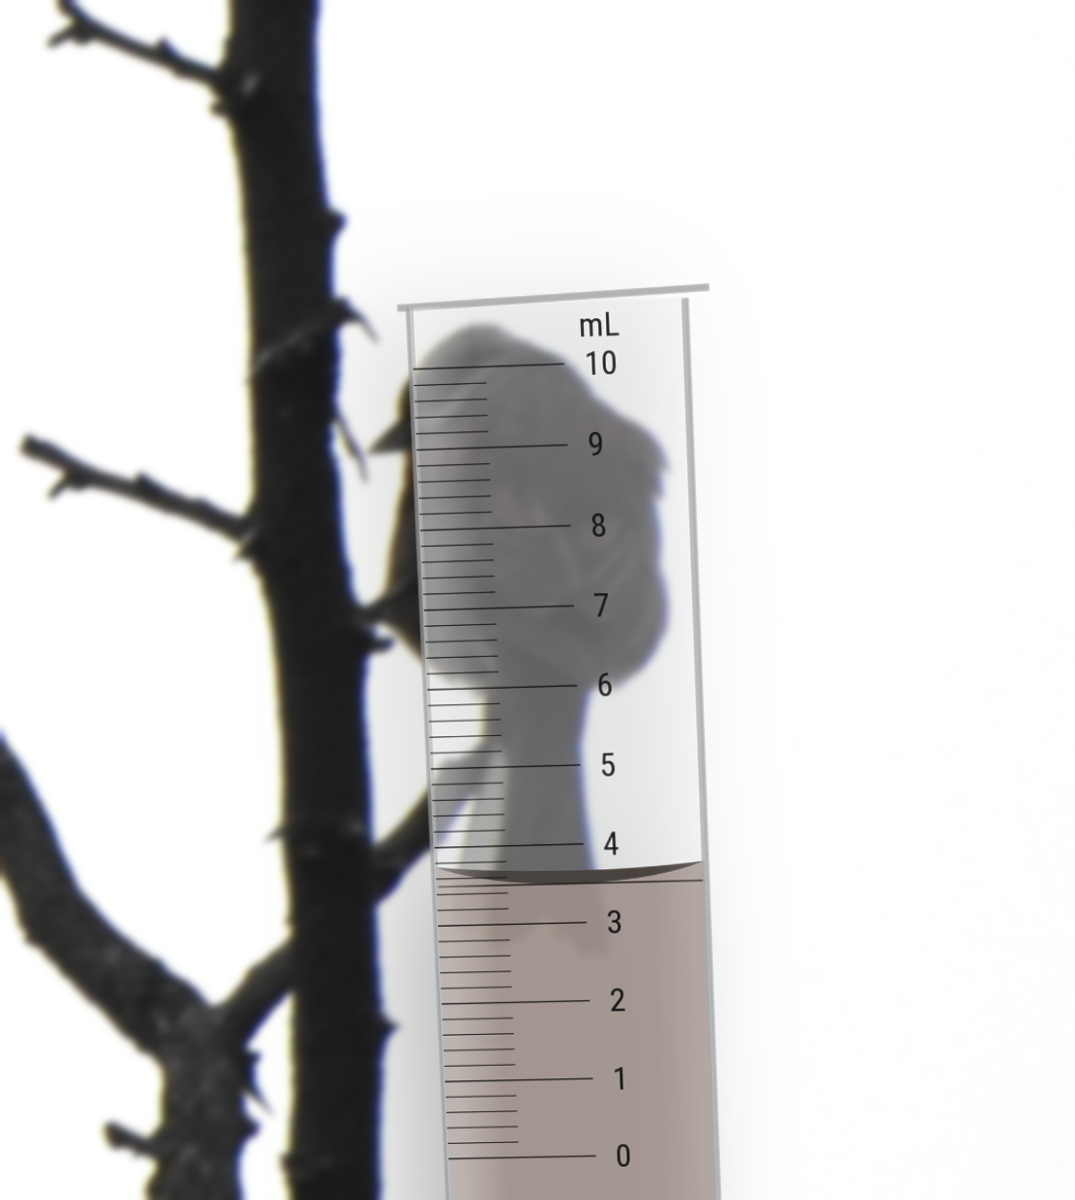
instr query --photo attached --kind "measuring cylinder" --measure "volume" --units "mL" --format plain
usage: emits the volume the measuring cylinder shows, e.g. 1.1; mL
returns 3.5; mL
